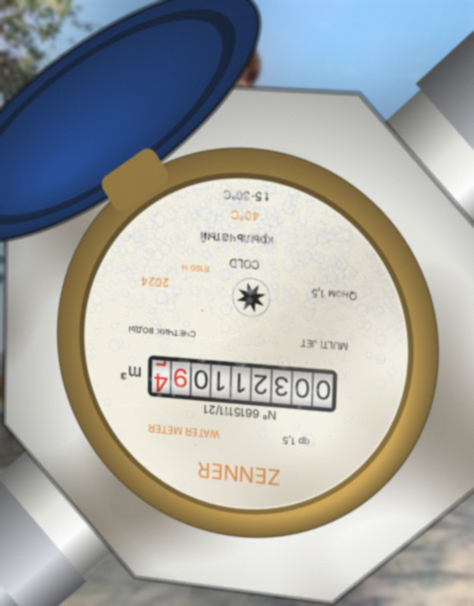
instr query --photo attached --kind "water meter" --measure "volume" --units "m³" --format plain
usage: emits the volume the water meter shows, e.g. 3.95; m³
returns 32110.94; m³
